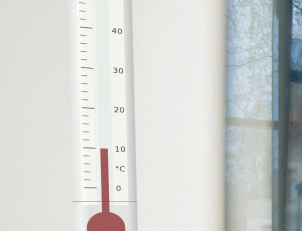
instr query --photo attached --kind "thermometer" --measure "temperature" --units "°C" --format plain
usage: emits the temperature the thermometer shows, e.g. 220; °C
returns 10; °C
